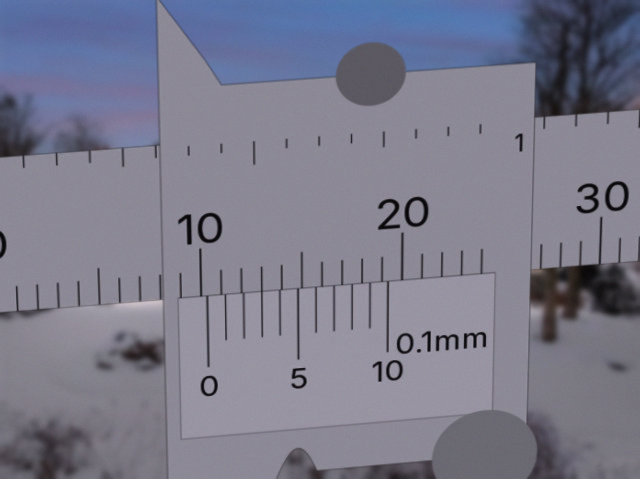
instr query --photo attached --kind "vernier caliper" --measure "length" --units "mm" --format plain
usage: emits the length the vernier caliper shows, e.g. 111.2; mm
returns 10.3; mm
